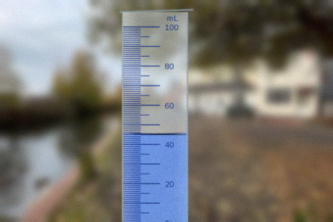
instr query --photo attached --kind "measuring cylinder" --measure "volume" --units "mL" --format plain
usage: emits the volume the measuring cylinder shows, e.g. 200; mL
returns 45; mL
